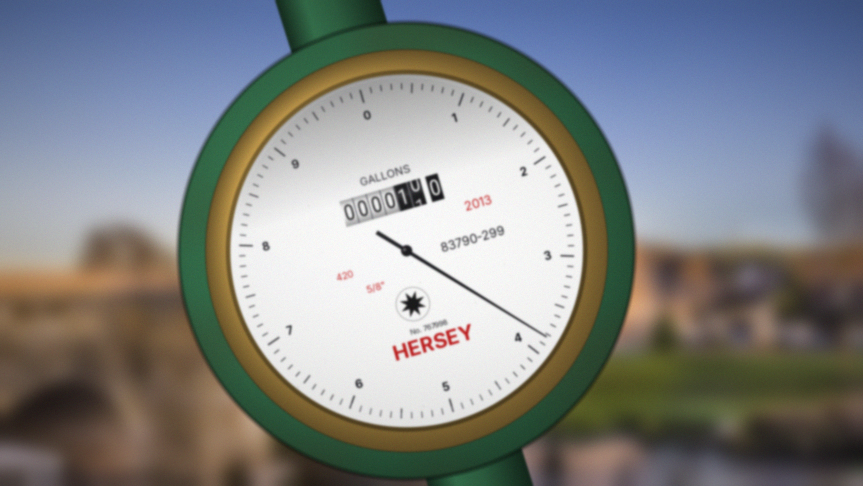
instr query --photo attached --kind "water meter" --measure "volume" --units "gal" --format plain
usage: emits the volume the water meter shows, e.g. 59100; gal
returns 103.8; gal
